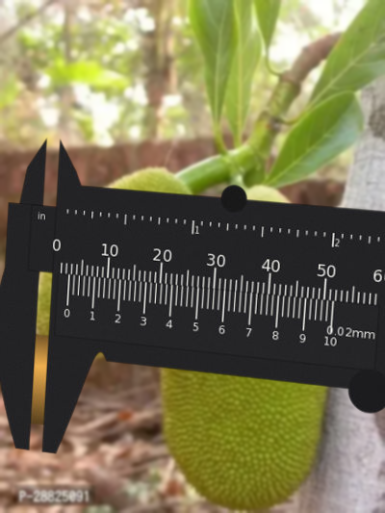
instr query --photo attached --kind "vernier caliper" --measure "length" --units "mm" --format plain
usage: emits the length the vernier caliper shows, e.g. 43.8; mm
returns 2.6; mm
